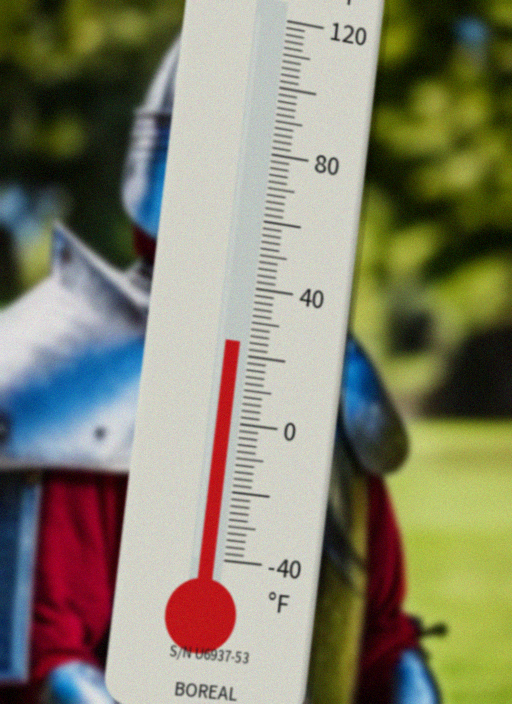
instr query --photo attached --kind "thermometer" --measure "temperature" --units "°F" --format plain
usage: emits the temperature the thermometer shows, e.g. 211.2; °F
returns 24; °F
